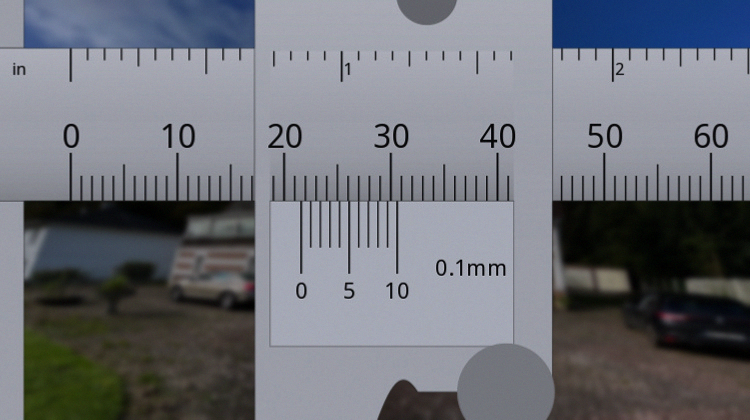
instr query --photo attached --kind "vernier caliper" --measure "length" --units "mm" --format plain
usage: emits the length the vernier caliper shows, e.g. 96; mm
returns 21.6; mm
